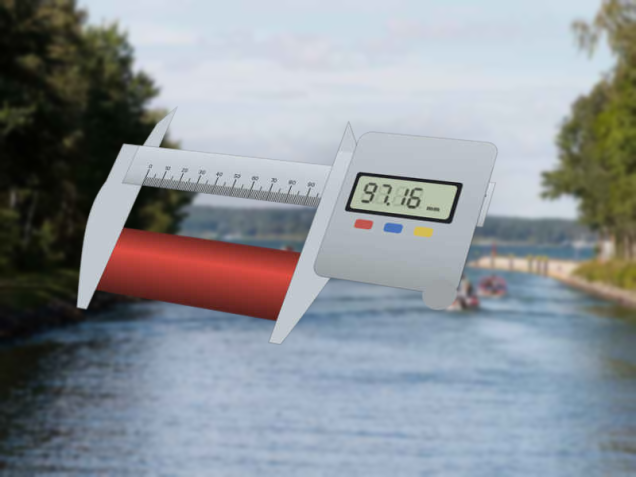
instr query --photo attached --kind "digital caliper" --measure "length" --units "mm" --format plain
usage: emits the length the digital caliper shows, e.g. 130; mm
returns 97.16; mm
